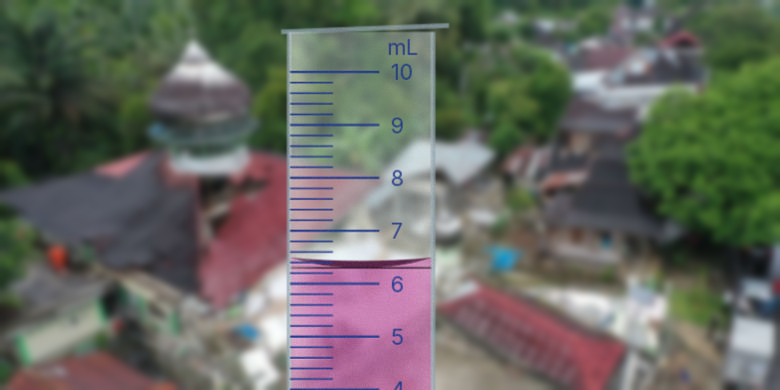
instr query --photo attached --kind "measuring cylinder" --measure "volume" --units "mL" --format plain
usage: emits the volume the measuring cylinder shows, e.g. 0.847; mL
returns 6.3; mL
